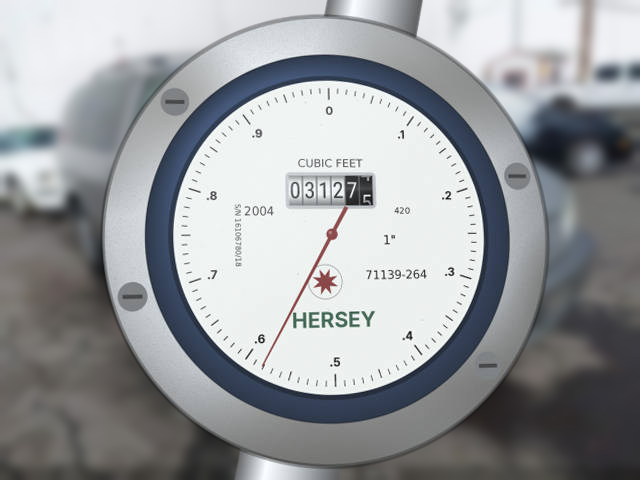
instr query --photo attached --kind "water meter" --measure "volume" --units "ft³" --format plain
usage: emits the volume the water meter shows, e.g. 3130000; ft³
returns 31274.58; ft³
